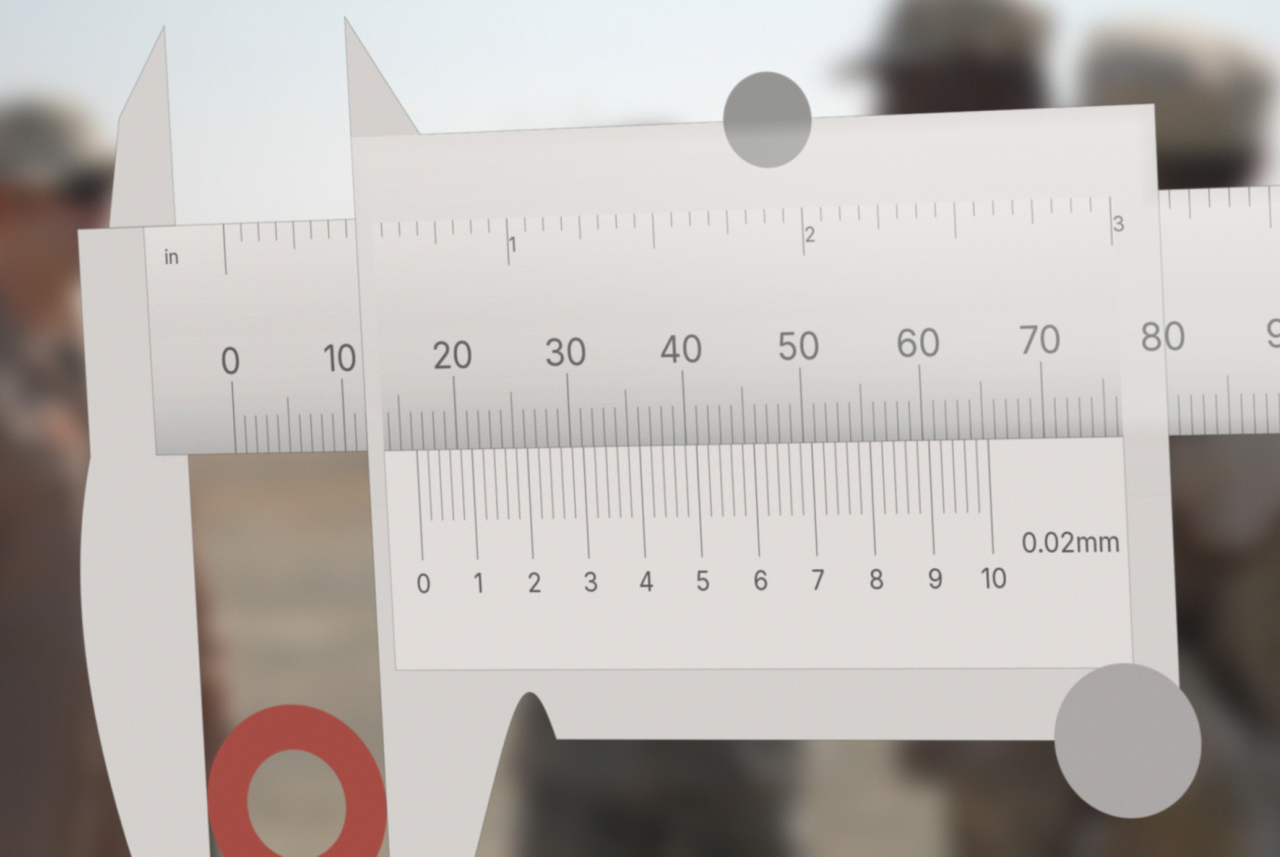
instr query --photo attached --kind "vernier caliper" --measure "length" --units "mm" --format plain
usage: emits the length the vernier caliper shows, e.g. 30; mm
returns 16.4; mm
